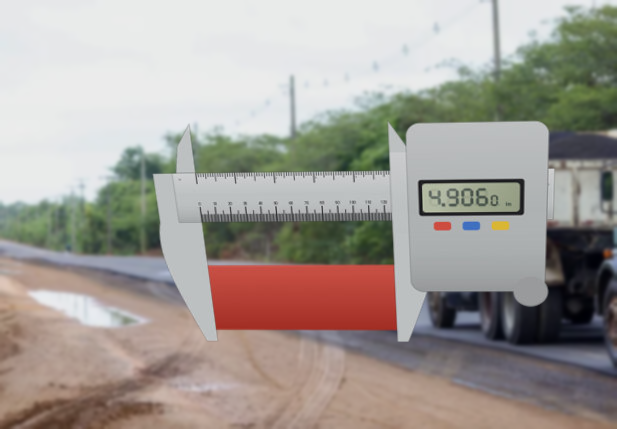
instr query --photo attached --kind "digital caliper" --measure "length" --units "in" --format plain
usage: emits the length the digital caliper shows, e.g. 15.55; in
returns 4.9060; in
